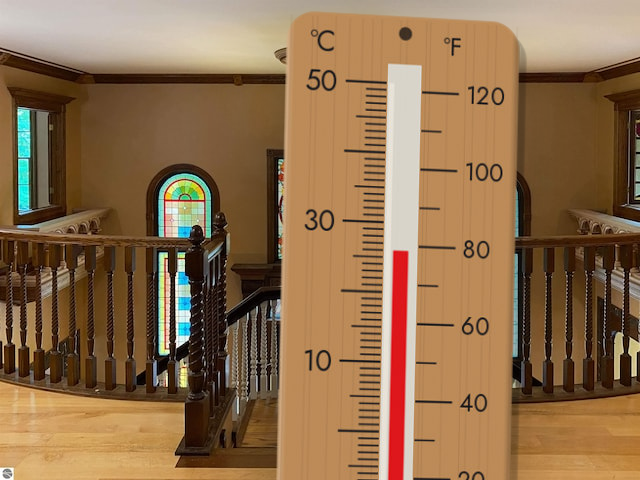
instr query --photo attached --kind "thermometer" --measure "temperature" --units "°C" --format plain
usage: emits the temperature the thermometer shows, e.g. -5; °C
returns 26; °C
